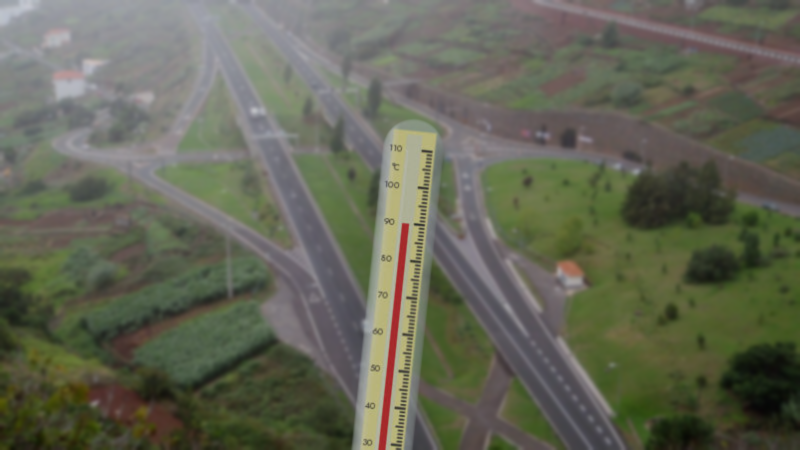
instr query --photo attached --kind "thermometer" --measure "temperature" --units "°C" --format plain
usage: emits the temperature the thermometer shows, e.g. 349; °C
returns 90; °C
